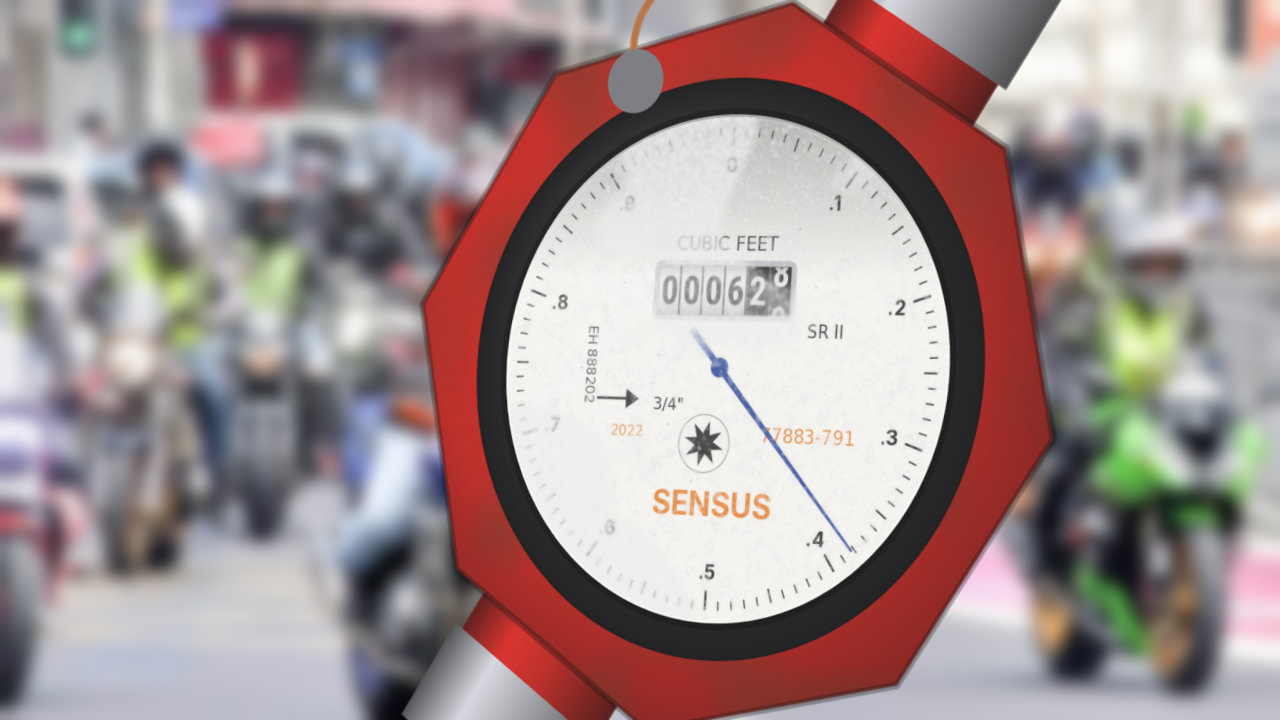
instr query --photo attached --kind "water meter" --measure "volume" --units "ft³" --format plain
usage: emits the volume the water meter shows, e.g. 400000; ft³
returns 628.38; ft³
